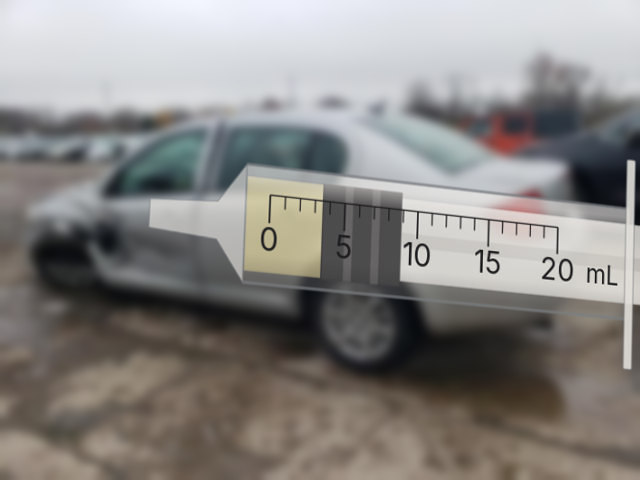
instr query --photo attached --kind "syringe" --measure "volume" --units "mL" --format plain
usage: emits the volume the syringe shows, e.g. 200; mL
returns 3.5; mL
